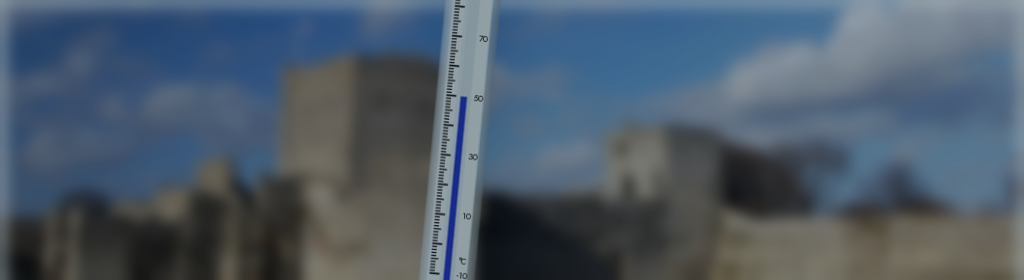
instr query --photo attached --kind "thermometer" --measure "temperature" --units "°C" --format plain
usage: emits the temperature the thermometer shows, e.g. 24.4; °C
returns 50; °C
